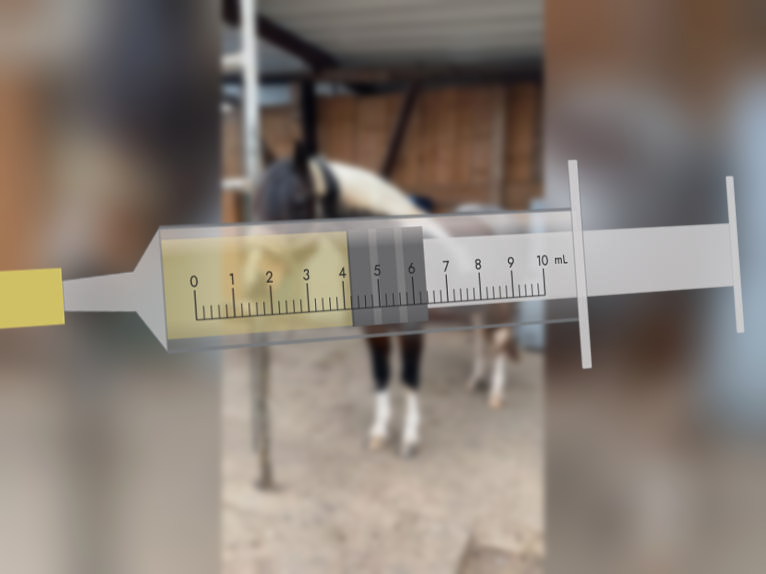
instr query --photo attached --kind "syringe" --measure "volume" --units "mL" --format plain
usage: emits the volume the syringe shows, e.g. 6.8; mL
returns 4.2; mL
